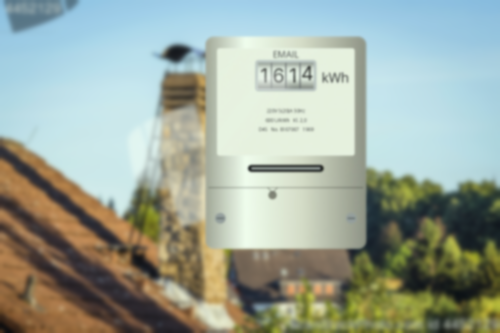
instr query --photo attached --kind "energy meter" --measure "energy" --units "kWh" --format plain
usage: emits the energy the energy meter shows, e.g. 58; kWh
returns 1614; kWh
